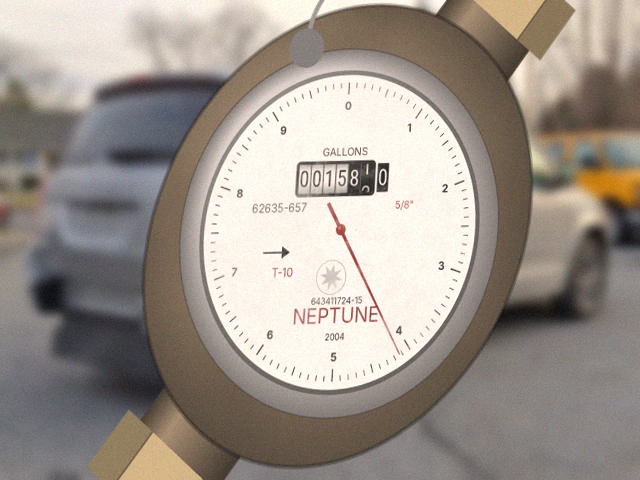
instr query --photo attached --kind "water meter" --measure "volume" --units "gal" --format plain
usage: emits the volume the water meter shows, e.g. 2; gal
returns 15814.1; gal
